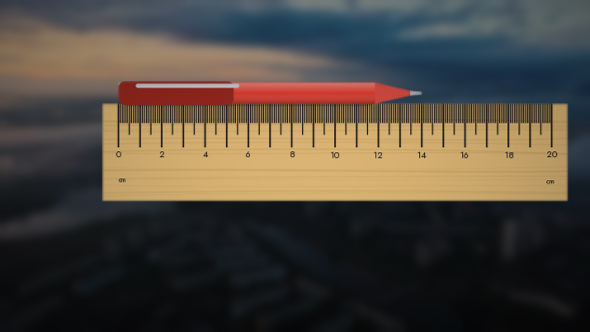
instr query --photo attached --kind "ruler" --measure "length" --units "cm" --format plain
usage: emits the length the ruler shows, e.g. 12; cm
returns 14; cm
